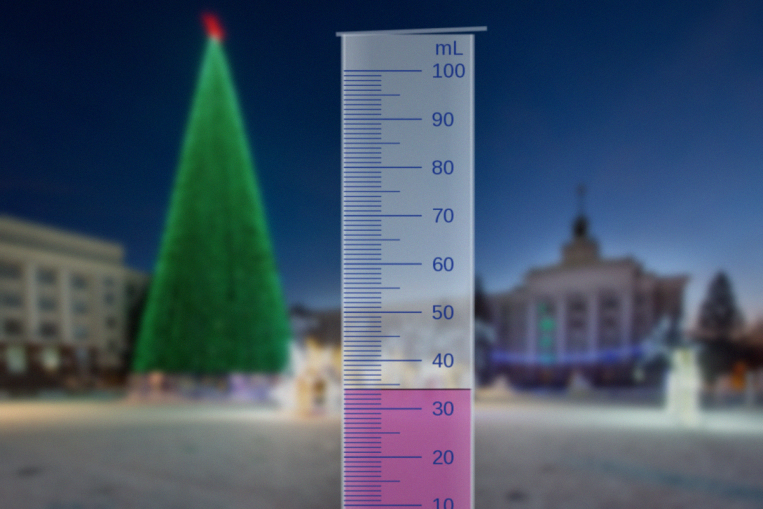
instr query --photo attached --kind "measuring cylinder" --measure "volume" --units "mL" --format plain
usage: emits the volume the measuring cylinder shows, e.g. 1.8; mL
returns 34; mL
